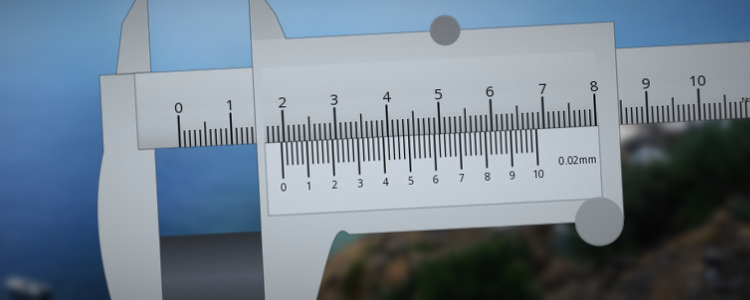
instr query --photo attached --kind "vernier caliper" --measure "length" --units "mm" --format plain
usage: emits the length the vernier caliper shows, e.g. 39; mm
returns 19.5; mm
